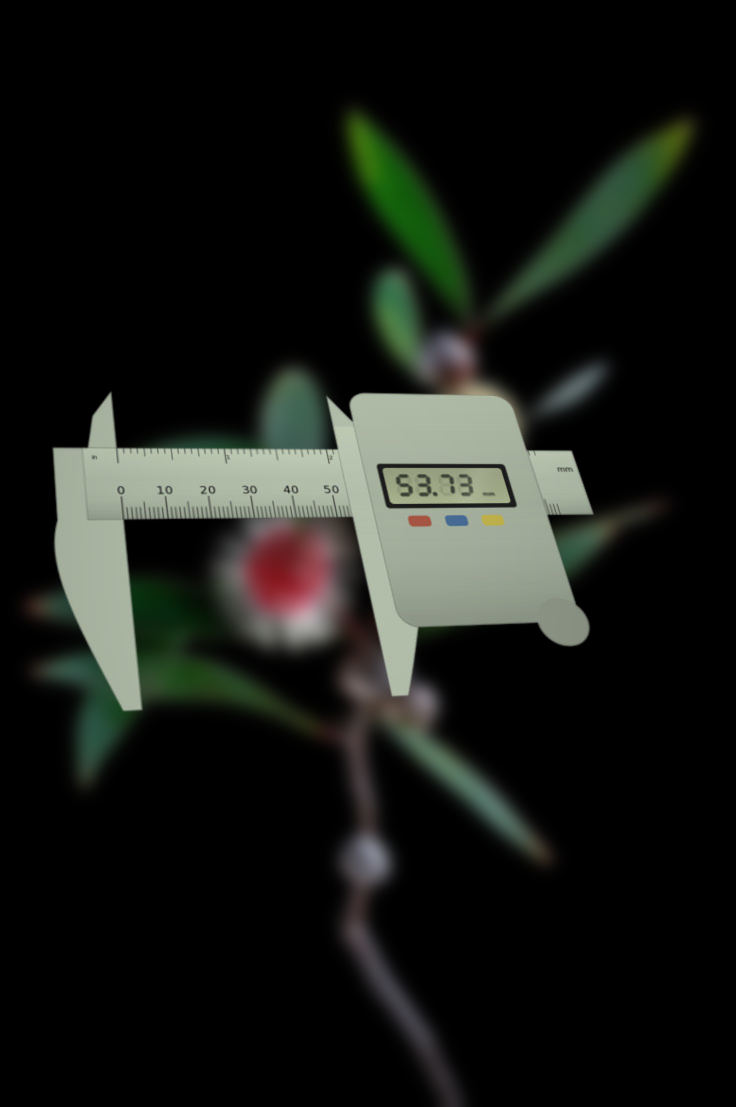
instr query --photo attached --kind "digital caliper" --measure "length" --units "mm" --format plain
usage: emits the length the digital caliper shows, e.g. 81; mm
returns 53.73; mm
